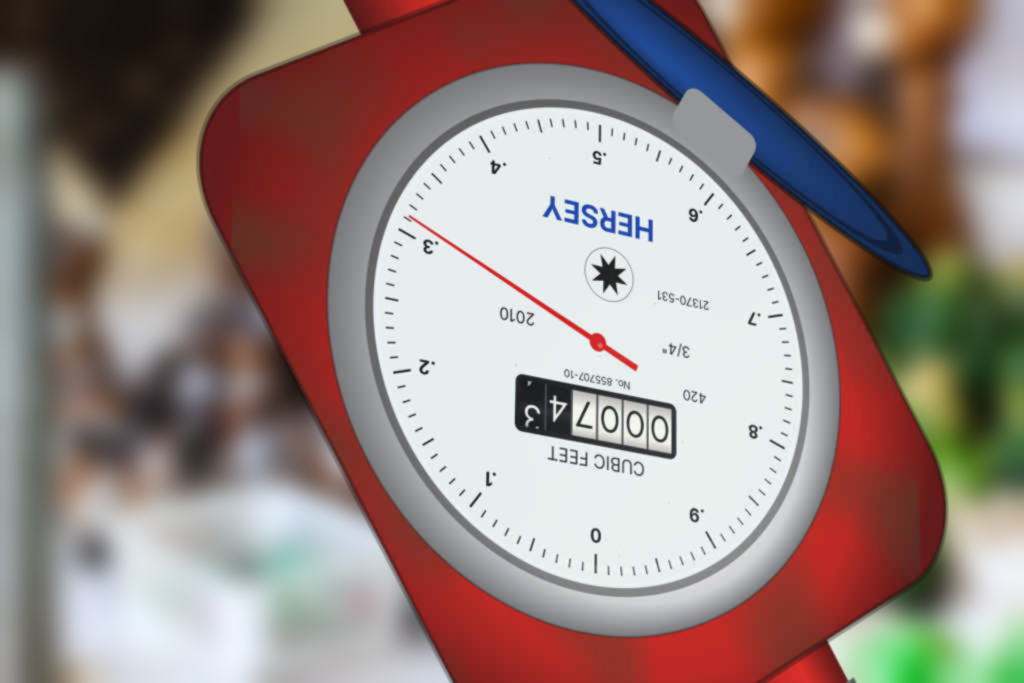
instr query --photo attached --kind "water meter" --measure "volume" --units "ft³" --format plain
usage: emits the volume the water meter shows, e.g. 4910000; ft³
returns 743.31; ft³
